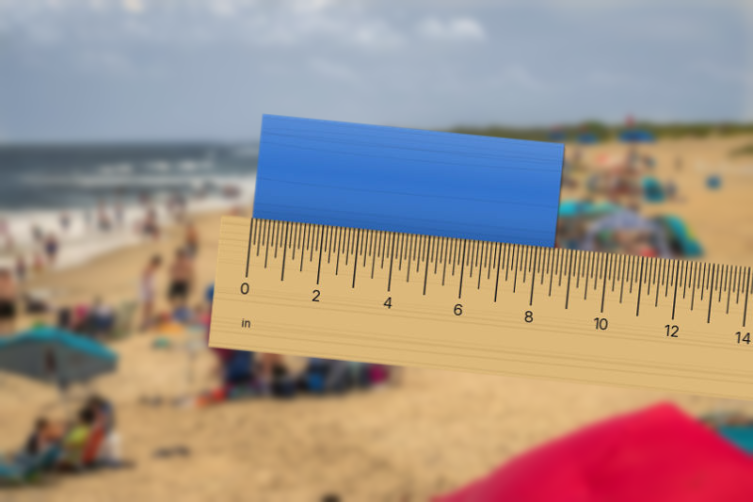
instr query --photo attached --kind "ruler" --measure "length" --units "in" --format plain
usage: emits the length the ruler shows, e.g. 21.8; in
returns 8.5; in
